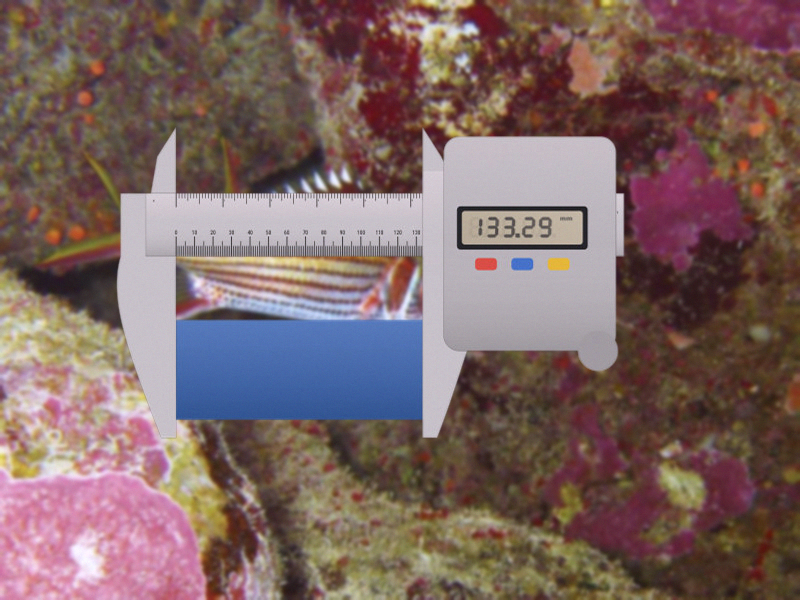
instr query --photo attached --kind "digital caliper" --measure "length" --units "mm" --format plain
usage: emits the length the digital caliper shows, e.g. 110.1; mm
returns 133.29; mm
